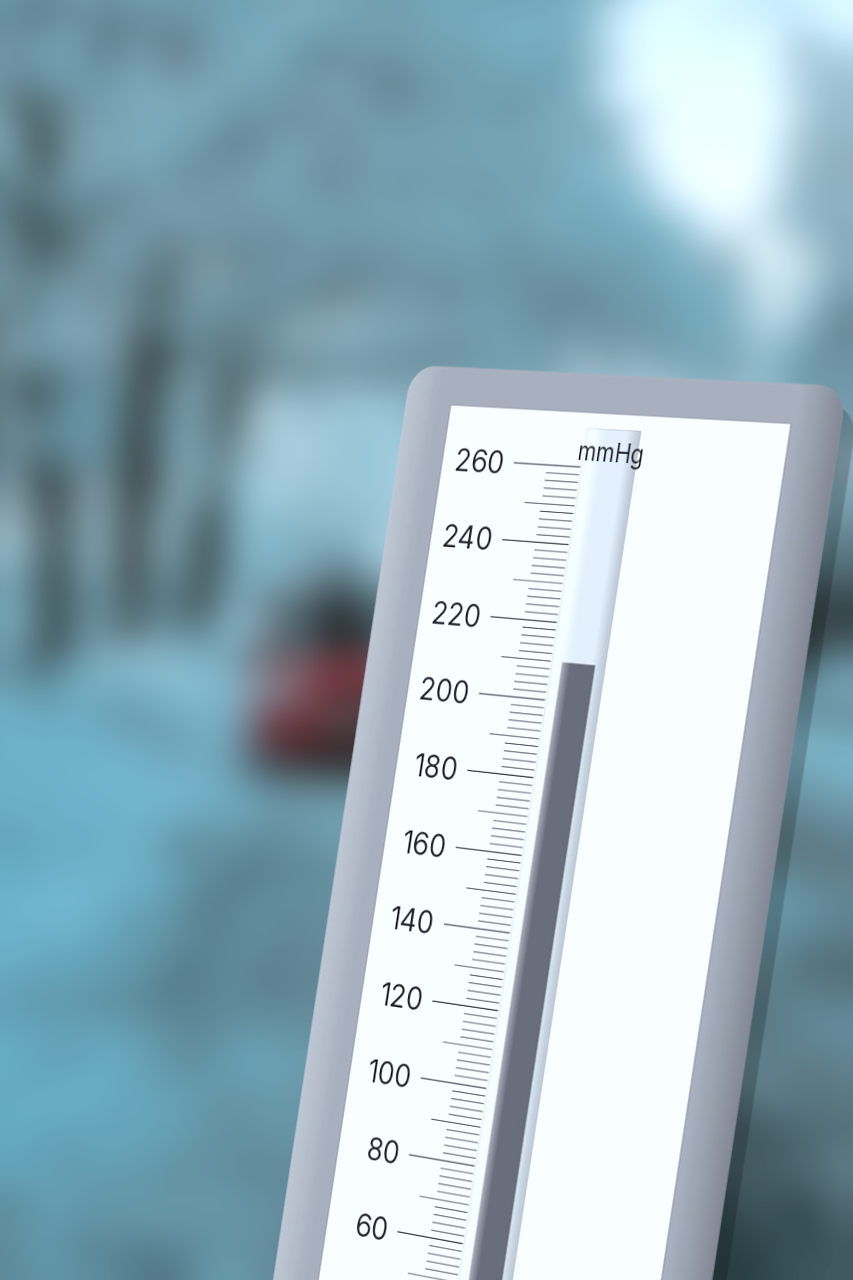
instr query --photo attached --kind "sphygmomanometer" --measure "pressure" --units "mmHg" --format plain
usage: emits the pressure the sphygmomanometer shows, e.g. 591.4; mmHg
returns 210; mmHg
